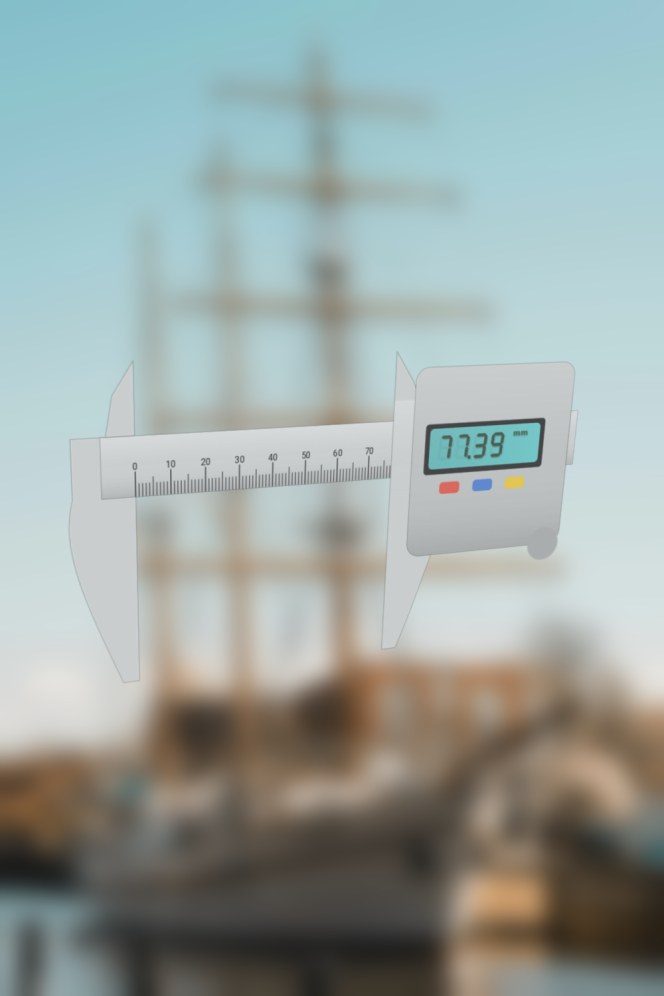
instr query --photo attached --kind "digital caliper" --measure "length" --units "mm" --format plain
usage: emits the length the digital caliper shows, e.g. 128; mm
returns 77.39; mm
